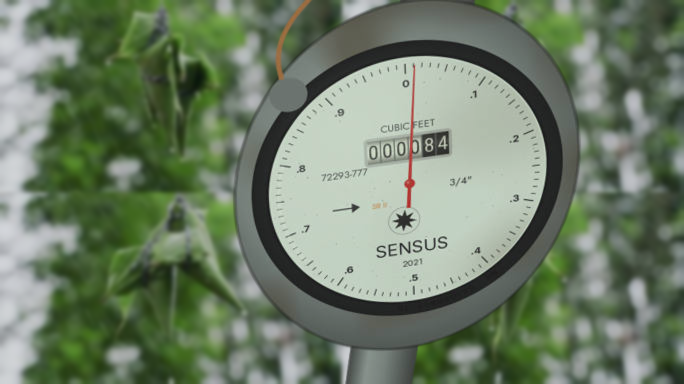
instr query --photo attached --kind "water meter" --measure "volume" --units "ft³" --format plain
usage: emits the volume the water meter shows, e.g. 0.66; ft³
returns 84.01; ft³
